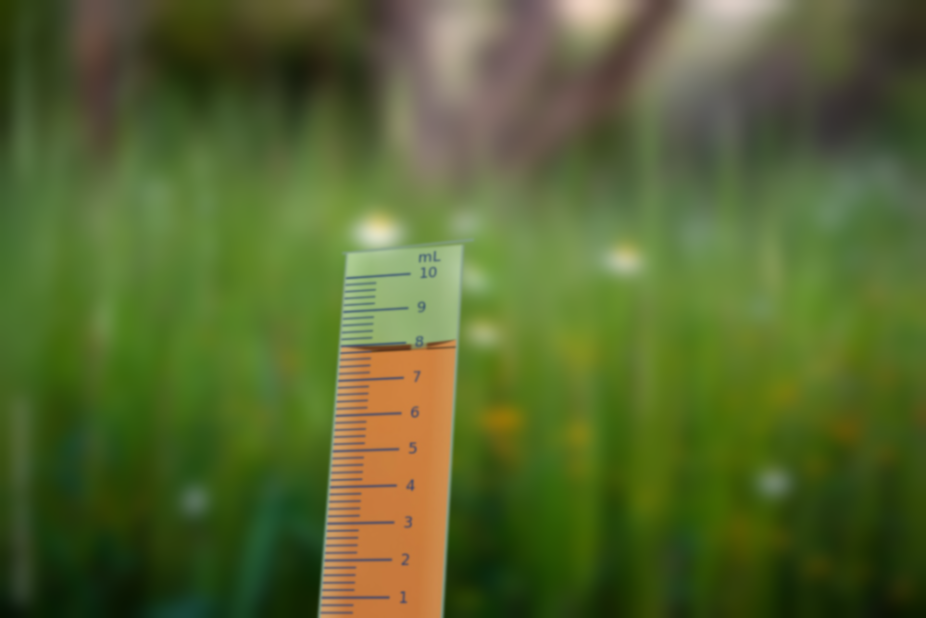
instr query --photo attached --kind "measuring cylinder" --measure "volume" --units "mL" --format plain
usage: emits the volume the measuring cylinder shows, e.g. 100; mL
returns 7.8; mL
